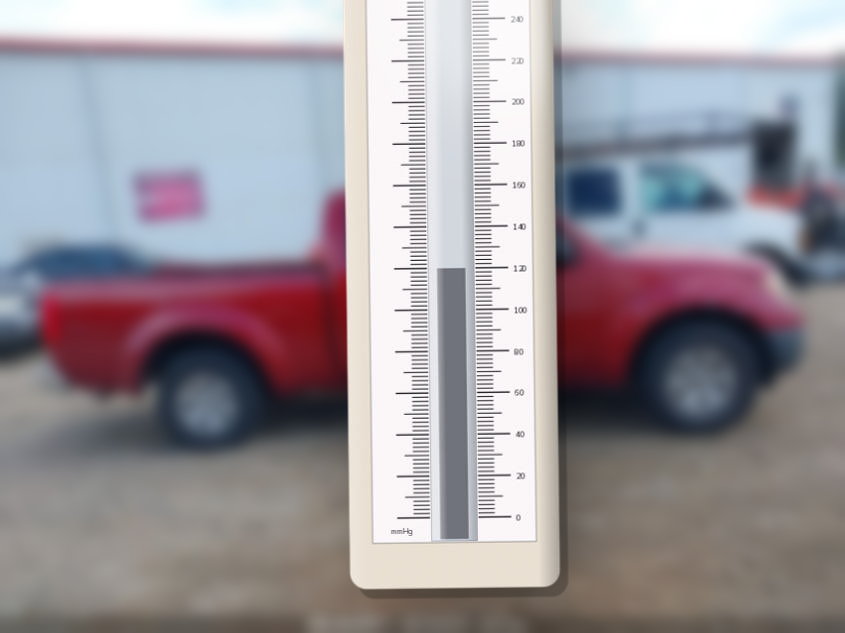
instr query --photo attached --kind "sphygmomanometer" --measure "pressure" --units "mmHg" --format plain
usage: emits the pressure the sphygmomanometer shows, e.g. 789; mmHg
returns 120; mmHg
